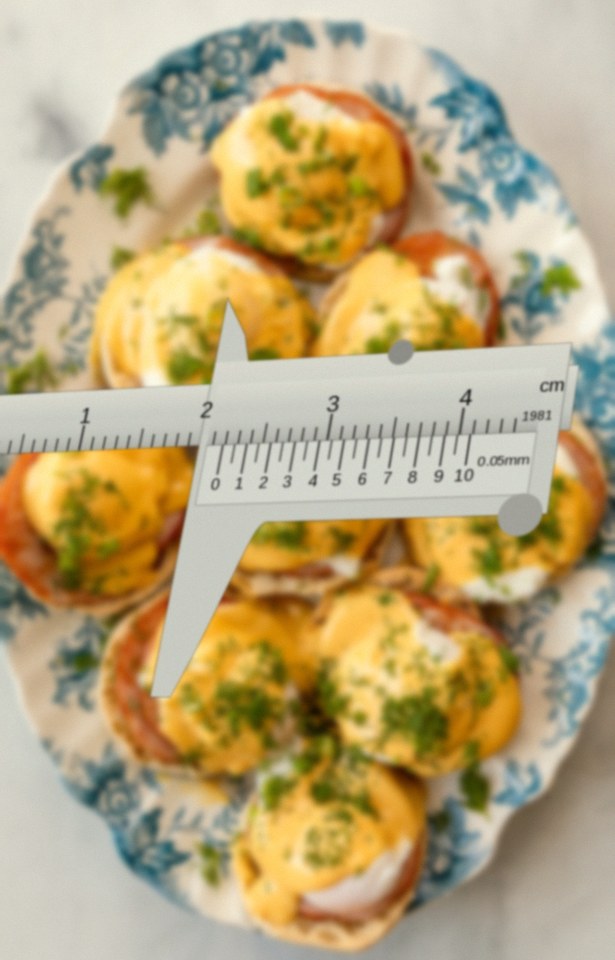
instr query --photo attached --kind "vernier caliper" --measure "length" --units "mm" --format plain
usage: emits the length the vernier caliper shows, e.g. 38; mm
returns 21.8; mm
